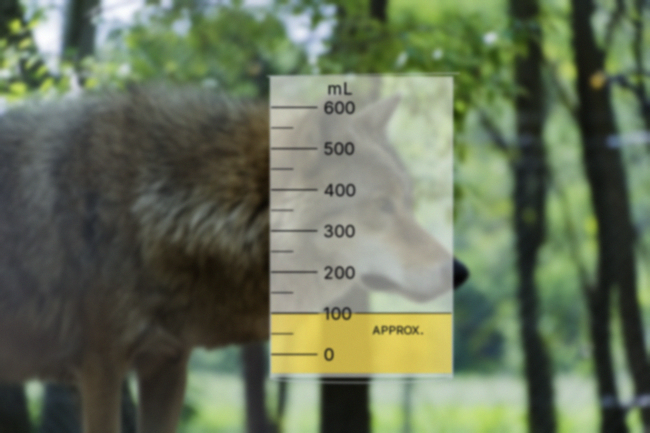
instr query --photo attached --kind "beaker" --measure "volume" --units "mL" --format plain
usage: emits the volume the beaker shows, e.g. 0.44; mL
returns 100; mL
